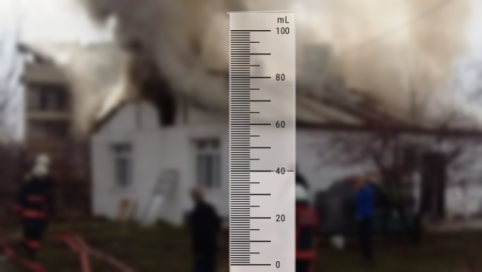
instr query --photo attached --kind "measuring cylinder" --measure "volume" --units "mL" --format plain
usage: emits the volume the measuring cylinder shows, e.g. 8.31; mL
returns 40; mL
